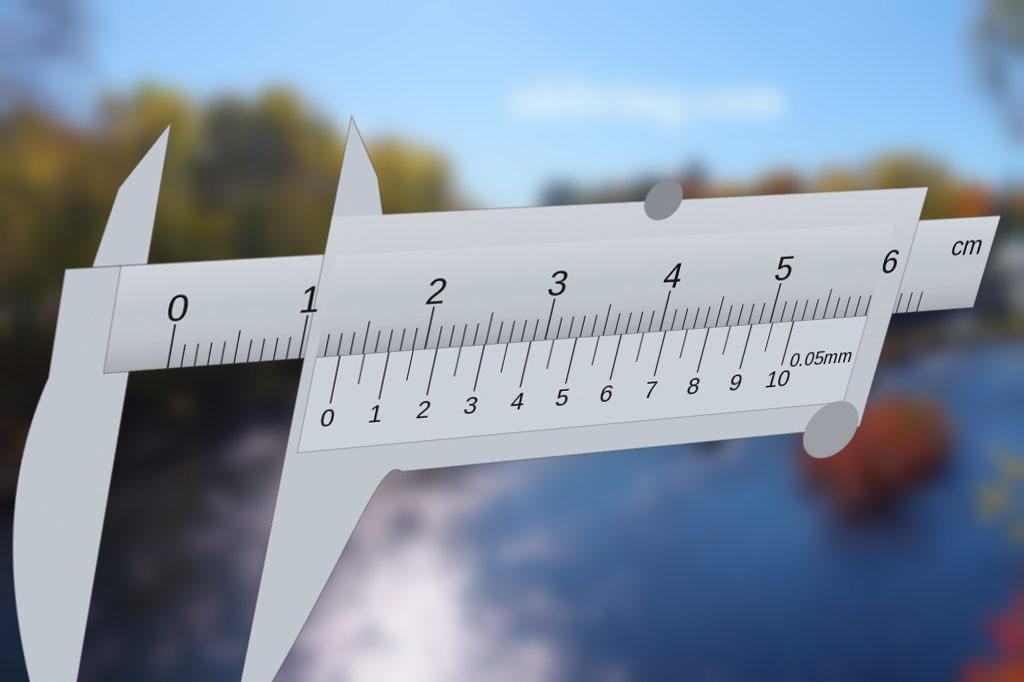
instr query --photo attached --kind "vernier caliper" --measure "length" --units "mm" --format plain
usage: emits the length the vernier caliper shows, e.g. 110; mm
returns 13.2; mm
